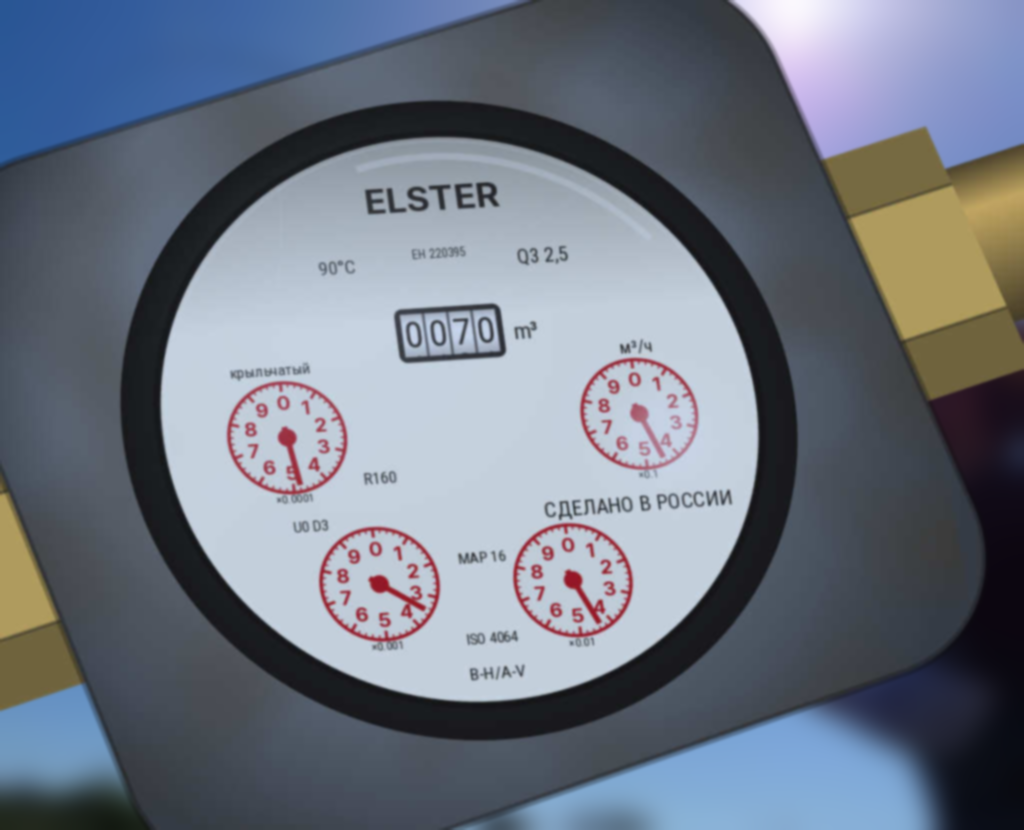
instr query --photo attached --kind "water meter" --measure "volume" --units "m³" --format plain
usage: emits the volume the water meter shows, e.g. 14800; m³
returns 70.4434; m³
